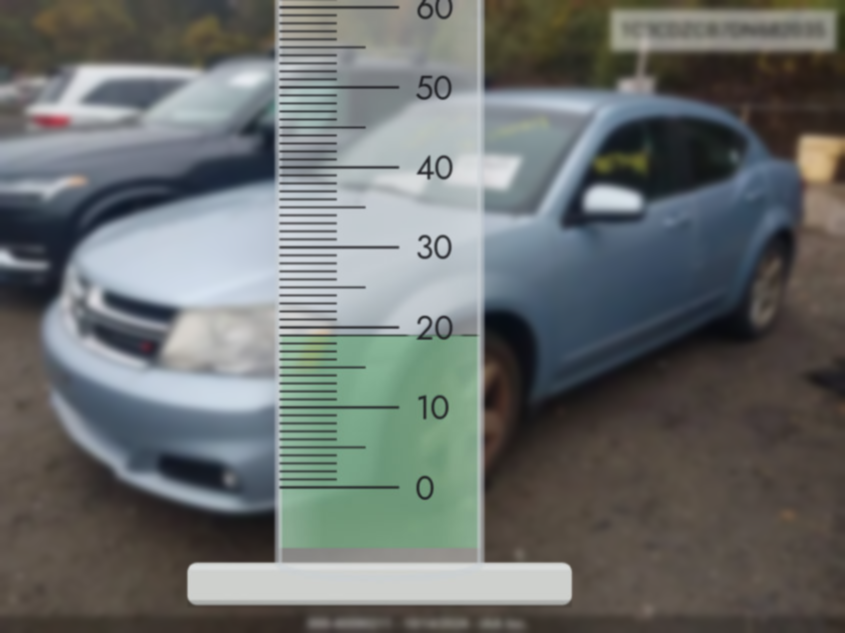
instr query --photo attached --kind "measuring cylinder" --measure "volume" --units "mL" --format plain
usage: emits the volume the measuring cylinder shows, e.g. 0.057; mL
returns 19; mL
